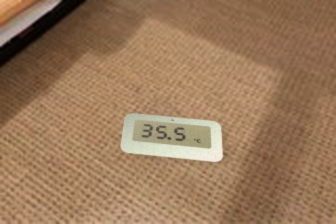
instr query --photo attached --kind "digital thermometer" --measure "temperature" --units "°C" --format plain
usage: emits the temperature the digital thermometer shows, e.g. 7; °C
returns 35.5; °C
